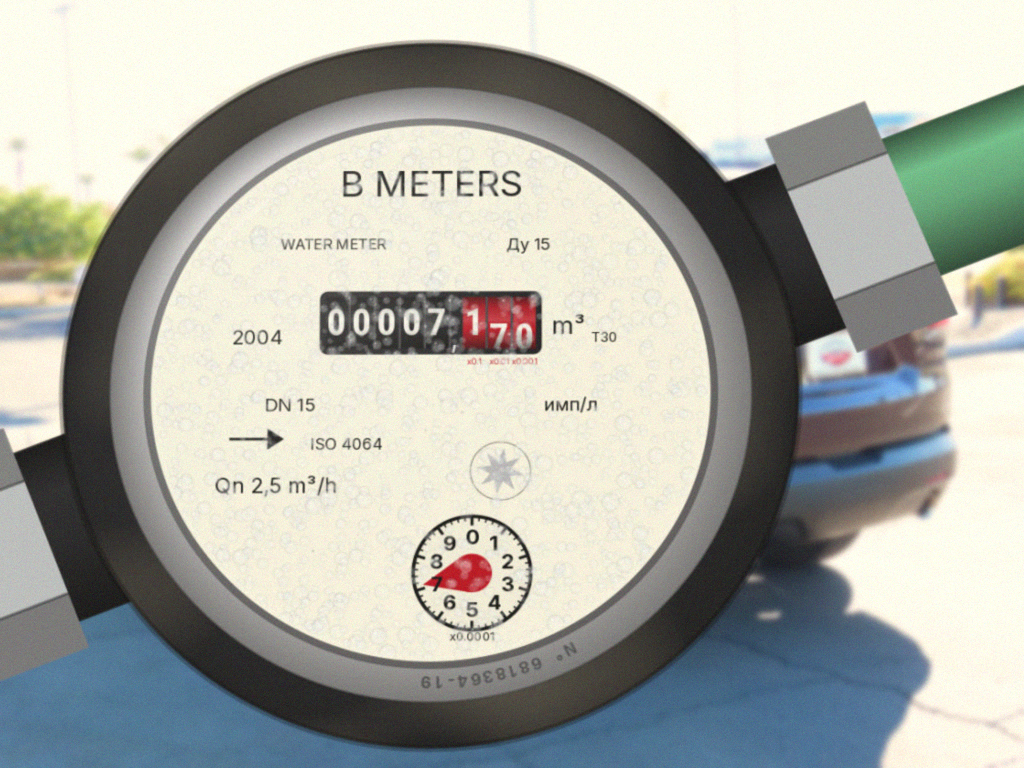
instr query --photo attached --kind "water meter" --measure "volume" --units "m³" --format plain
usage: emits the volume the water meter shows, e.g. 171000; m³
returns 7.1697; m³
